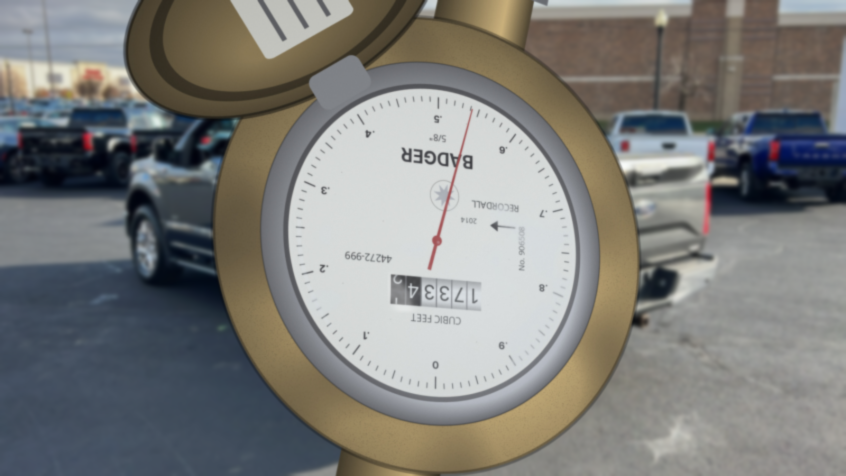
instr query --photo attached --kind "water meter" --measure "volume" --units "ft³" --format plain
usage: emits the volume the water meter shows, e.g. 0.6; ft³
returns 173341.54; ft³
